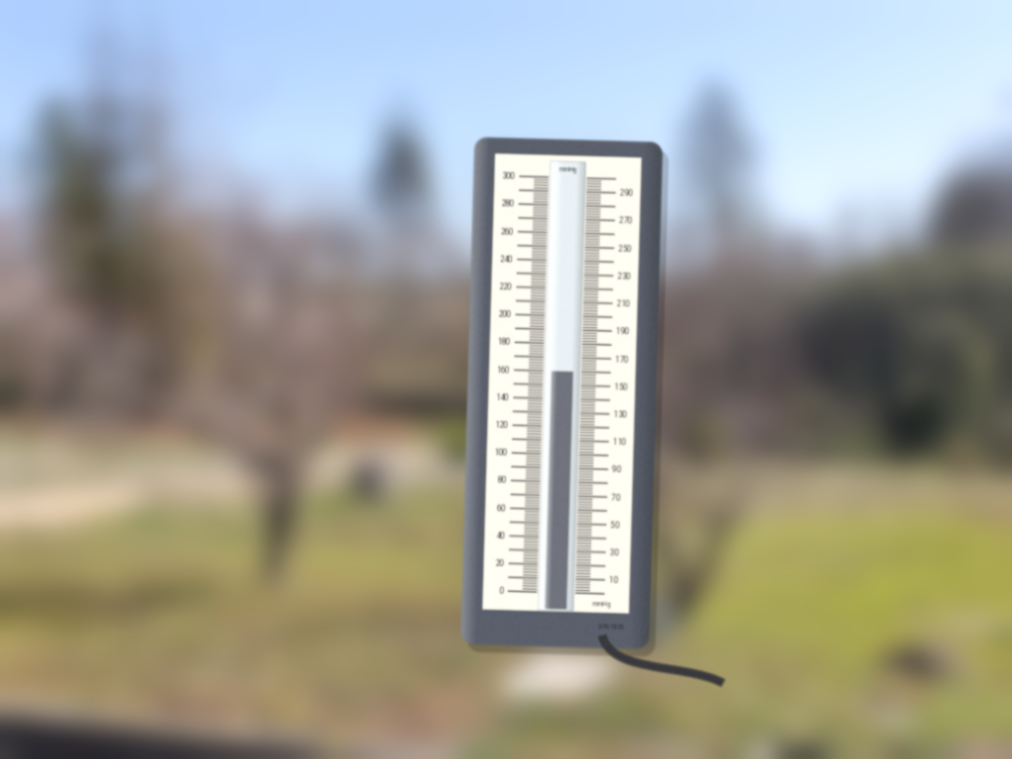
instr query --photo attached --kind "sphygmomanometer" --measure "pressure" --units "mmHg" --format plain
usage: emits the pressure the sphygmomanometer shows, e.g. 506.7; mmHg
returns 160; mmHg
